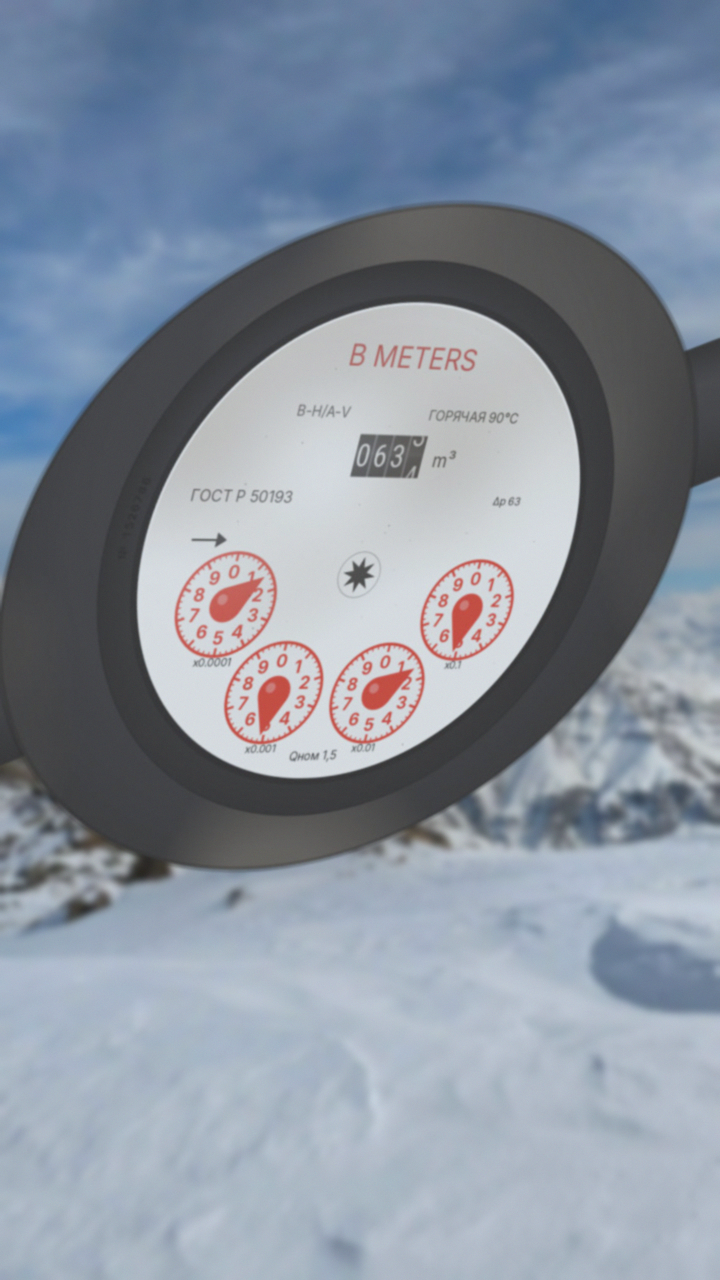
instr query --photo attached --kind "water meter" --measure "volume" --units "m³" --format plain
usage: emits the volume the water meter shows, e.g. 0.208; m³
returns 633.5151; m³
